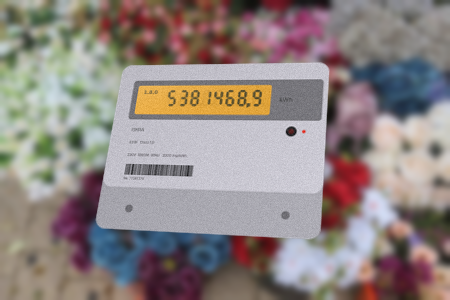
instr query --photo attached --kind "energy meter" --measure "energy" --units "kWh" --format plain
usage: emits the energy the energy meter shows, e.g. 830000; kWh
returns 5381468.9; kWh
